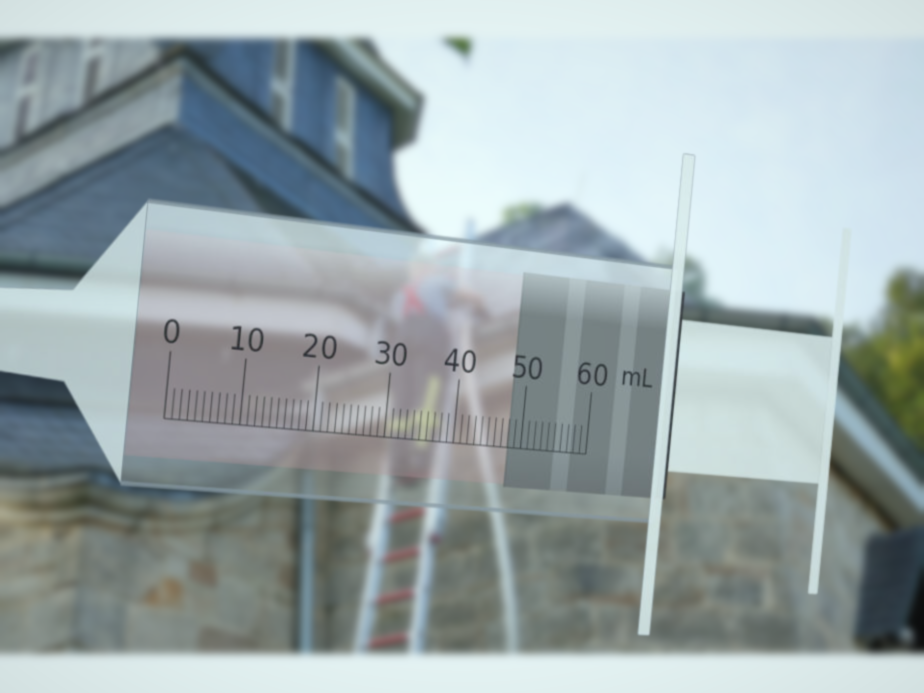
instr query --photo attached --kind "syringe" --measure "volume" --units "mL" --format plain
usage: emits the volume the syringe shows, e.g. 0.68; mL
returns 48; mL
